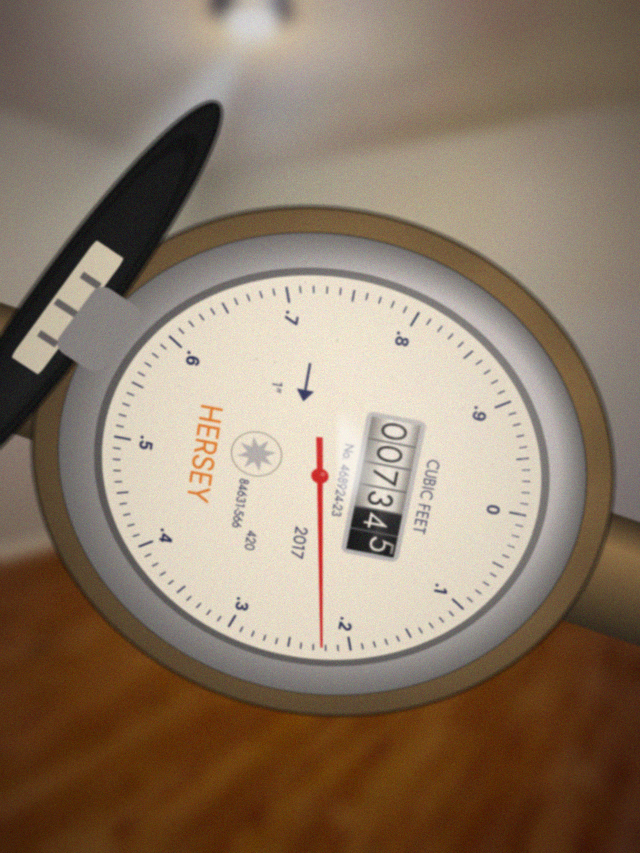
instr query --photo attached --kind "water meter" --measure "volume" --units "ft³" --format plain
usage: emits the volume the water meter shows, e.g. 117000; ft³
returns 7345.22; ft³
